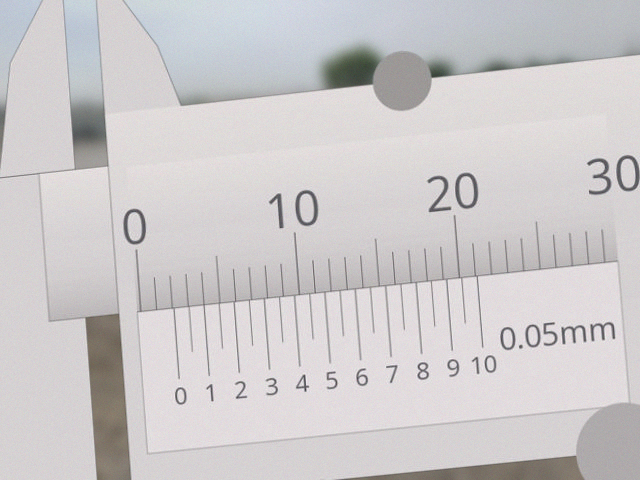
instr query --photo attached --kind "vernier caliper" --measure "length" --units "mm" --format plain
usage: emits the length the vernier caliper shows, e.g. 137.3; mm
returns 2.1; mm
